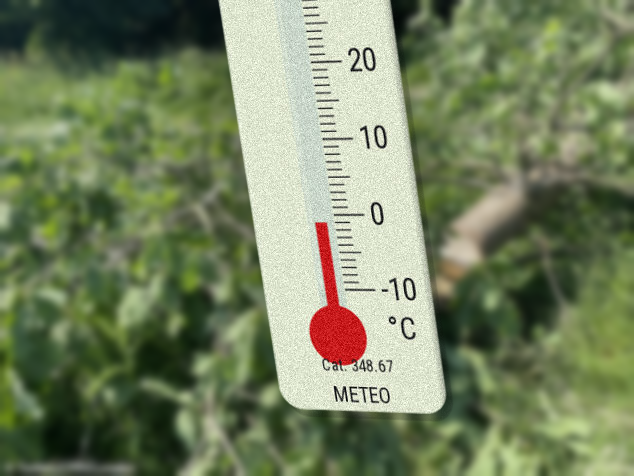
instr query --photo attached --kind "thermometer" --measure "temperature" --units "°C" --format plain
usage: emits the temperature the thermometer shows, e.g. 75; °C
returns -1; °C
